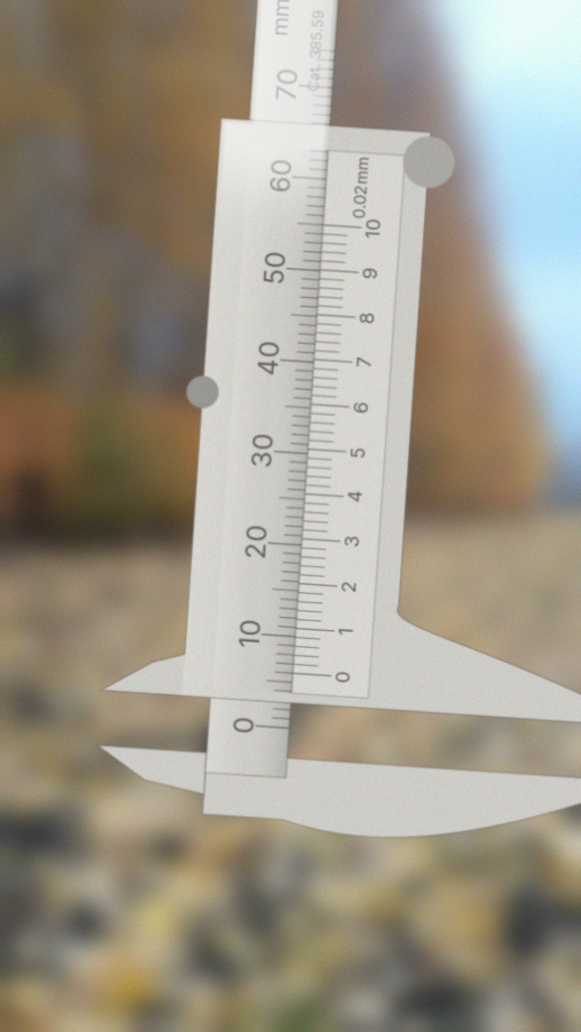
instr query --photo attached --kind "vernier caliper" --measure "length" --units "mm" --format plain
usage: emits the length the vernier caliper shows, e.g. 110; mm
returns 6.0; mm
